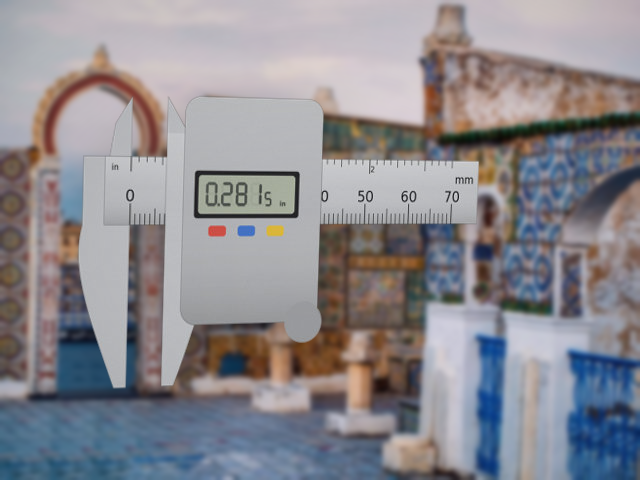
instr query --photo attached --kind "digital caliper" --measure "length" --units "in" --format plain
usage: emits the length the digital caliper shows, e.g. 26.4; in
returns 0.2815; in
